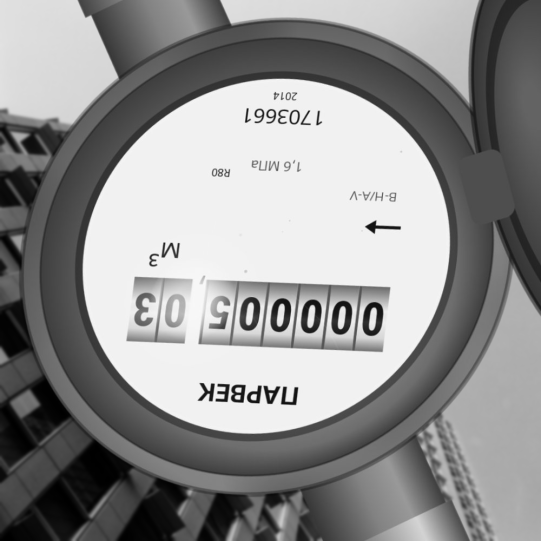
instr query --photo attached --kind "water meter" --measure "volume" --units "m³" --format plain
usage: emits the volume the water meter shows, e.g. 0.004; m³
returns 5.03; m³
